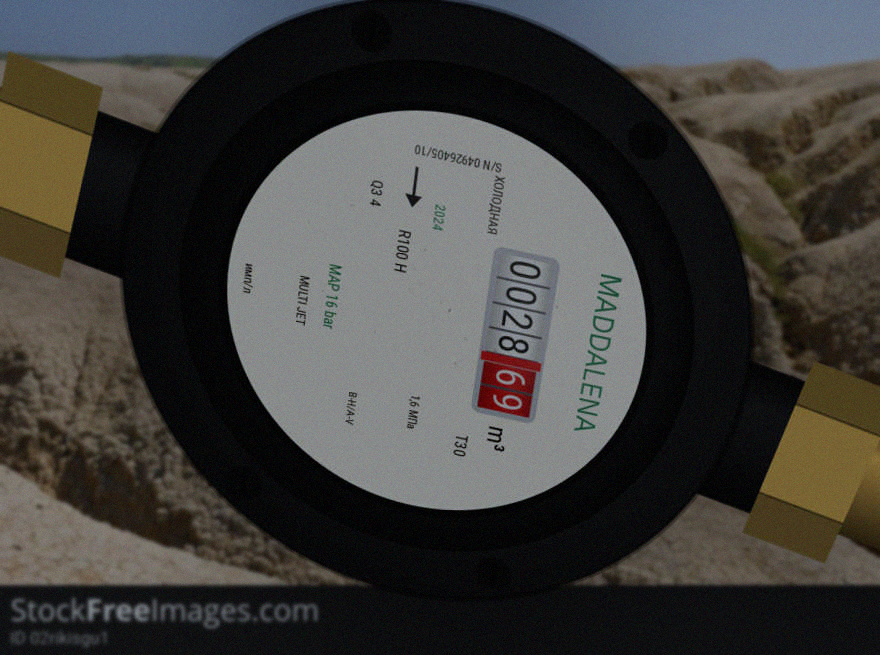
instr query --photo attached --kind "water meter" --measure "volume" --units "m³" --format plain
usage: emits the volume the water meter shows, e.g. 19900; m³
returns 28.69; m³
